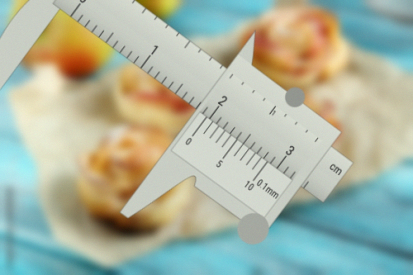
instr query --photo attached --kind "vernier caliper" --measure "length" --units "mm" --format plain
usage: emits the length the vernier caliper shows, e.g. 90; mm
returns 19.6; mm
